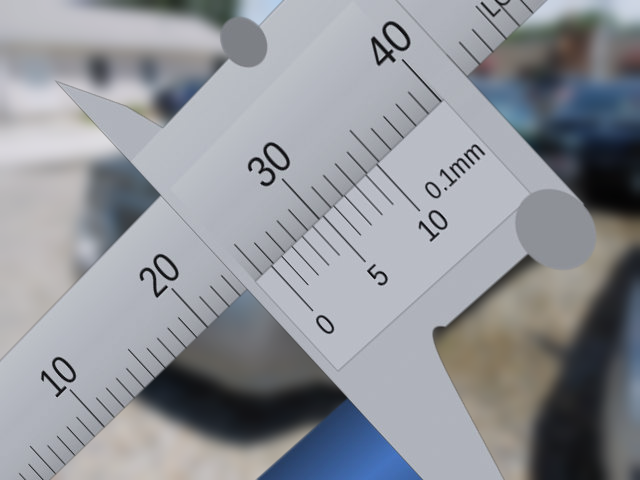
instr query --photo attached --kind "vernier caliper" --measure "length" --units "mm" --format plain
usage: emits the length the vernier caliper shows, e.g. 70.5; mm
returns 25.8; mm
